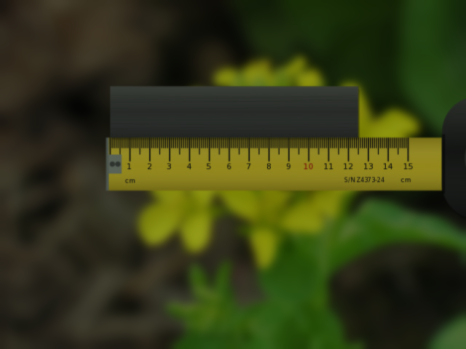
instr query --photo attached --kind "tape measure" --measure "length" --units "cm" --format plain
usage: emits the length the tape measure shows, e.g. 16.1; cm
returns 12.5; cm
